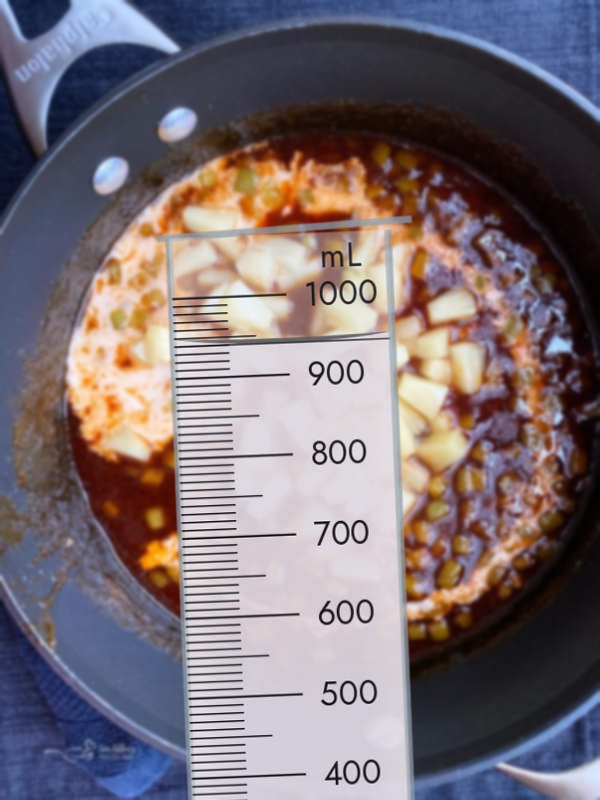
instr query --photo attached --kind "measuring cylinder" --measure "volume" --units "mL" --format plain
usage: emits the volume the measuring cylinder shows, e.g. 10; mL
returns 940; mL
